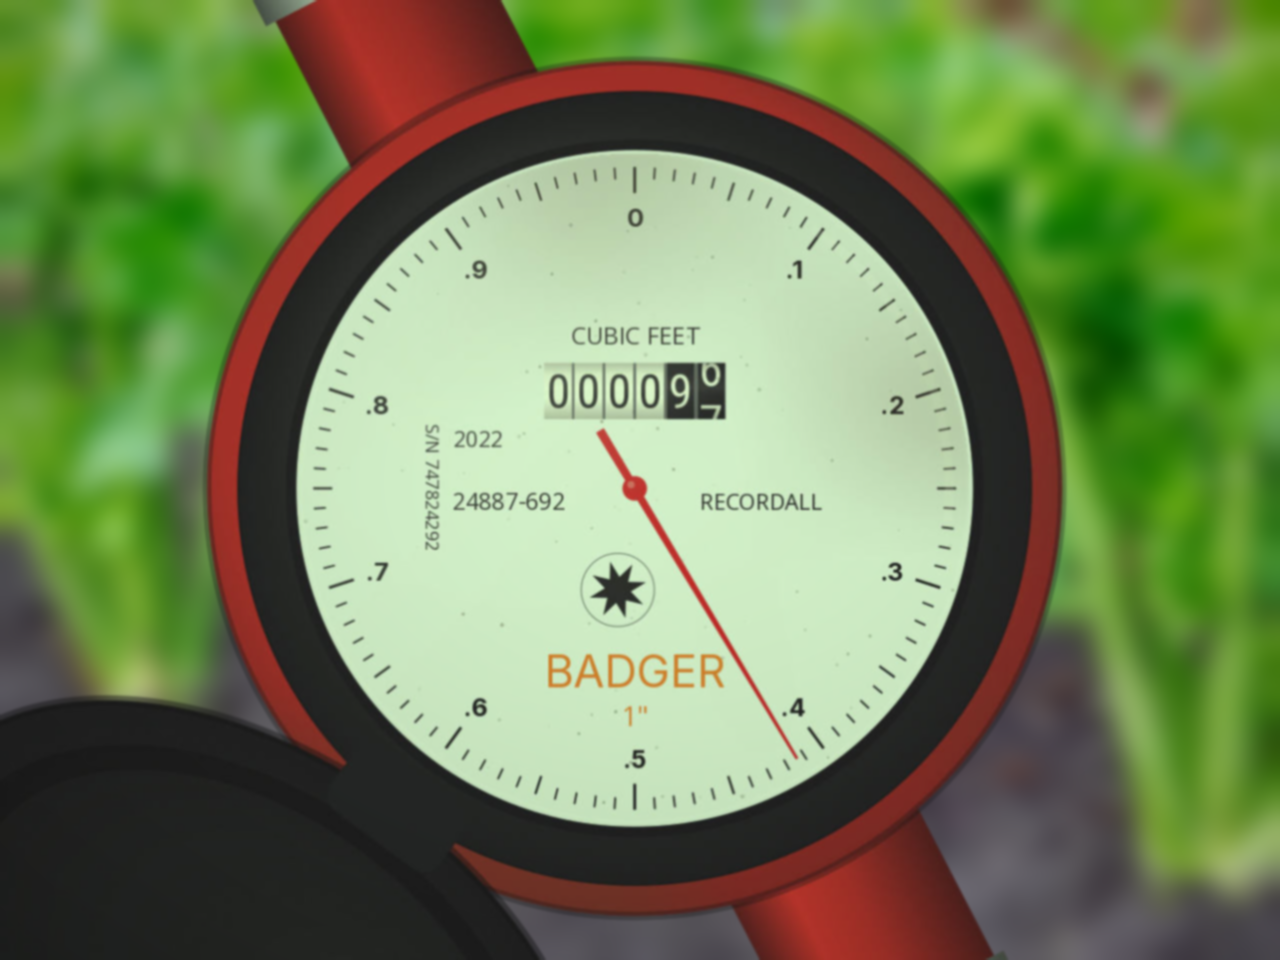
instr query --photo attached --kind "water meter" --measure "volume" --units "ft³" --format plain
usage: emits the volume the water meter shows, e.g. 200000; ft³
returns 96.41; ft³
